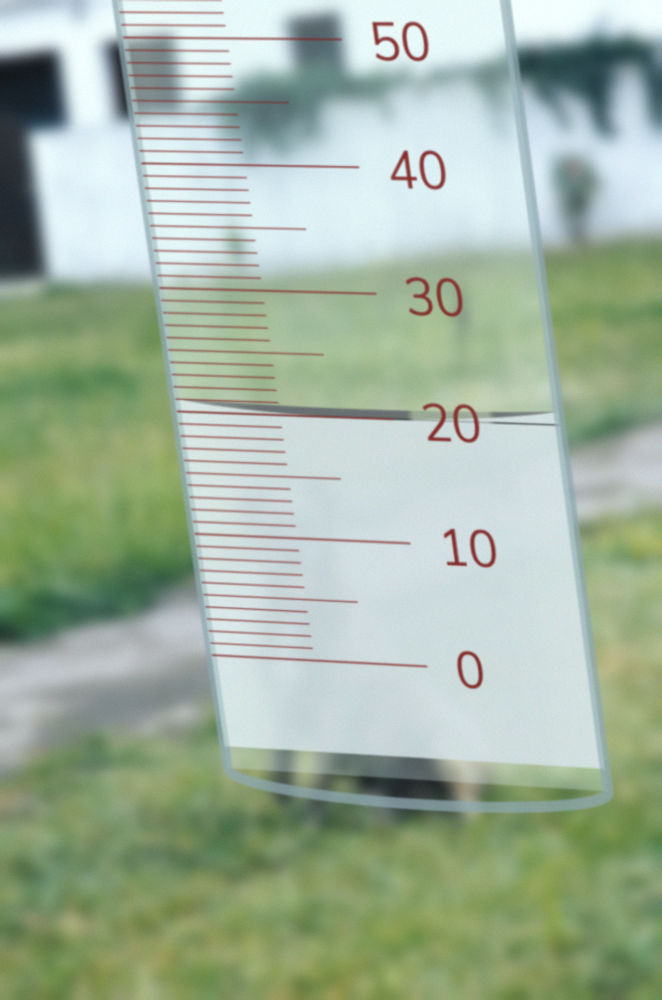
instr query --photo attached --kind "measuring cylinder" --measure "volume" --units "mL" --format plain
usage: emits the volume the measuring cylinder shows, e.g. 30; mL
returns 20; mL
